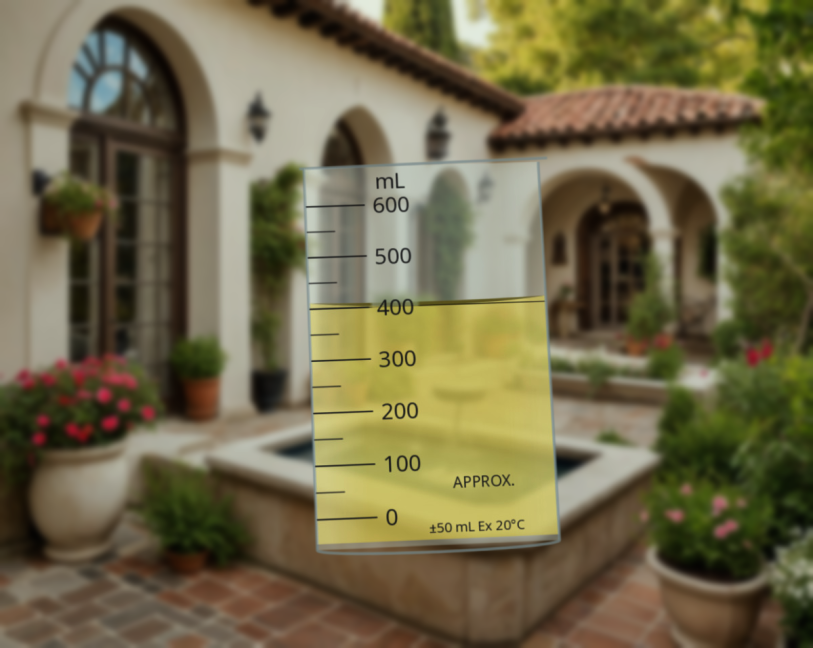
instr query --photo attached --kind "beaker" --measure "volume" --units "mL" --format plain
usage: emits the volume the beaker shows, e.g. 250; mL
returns 400; mL
